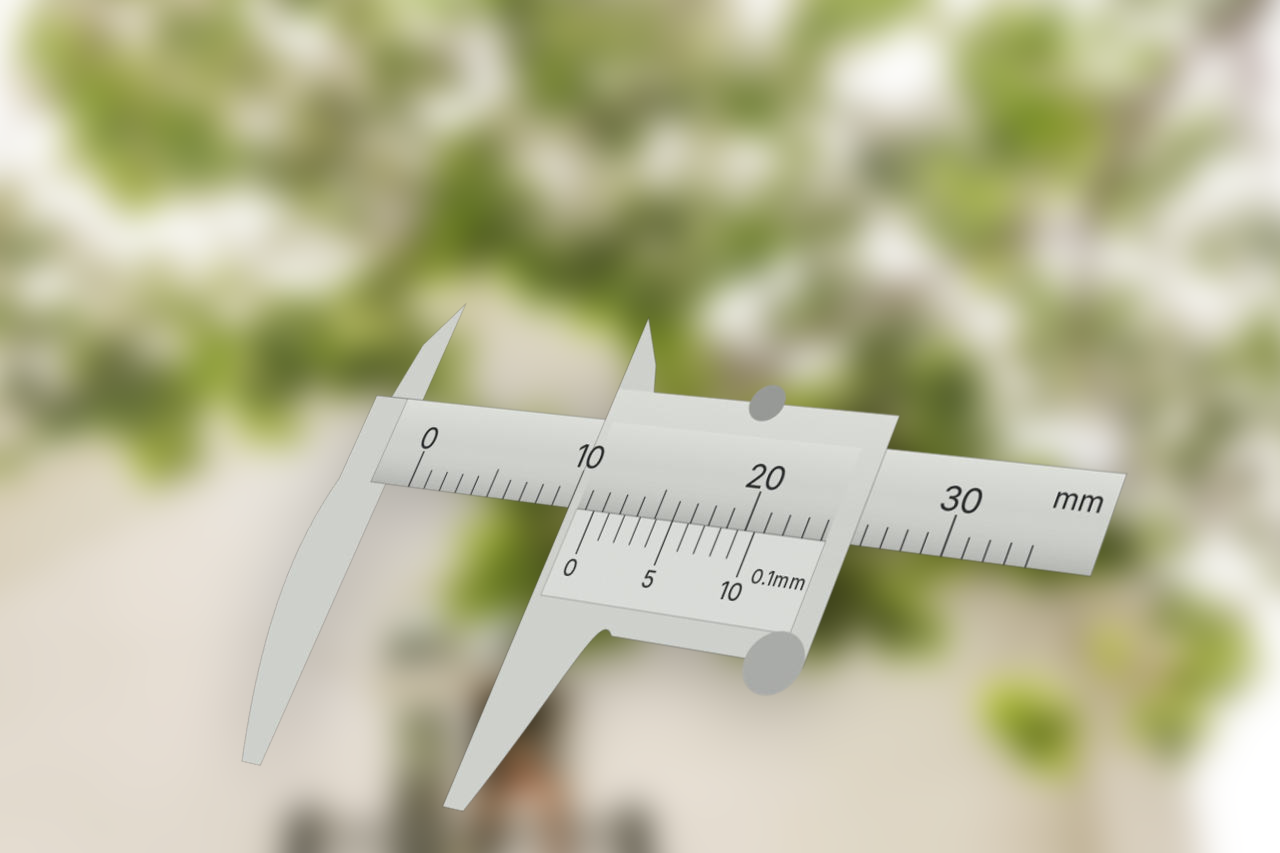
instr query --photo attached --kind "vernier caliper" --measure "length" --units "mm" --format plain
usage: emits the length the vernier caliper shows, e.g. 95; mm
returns 11.5; mm
